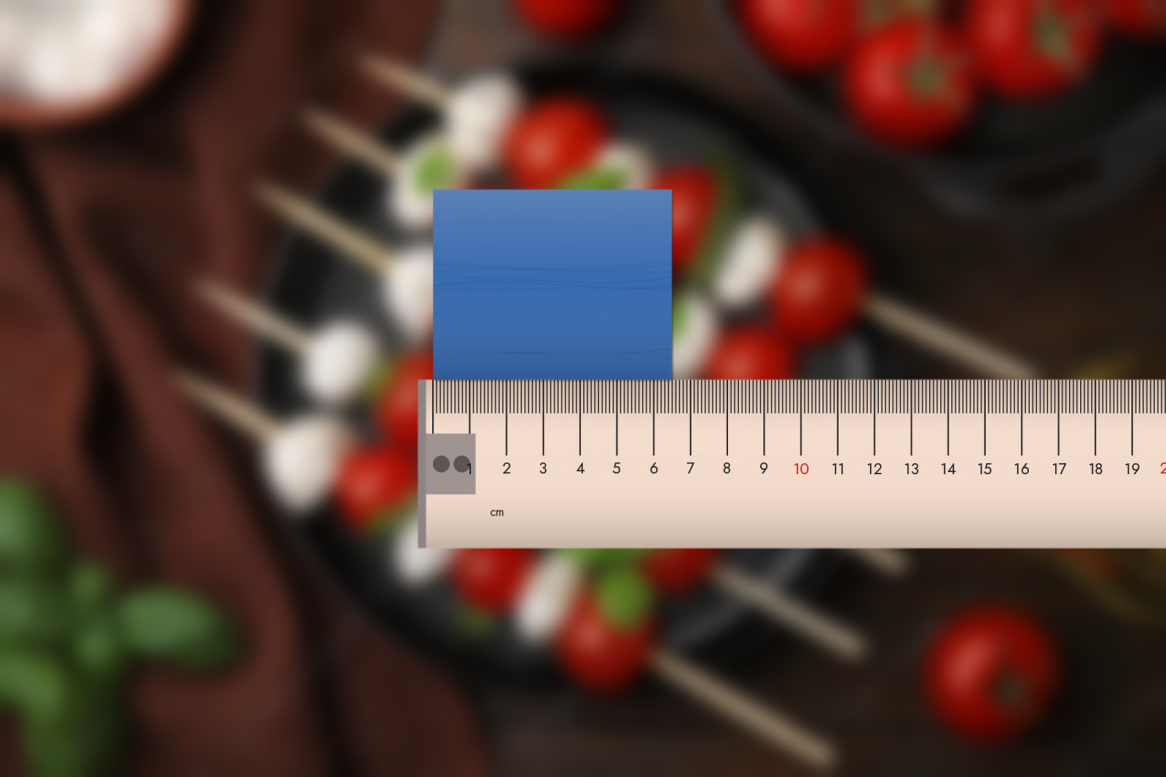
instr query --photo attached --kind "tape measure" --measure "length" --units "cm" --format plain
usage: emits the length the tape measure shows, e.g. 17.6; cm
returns 6.5; cm
